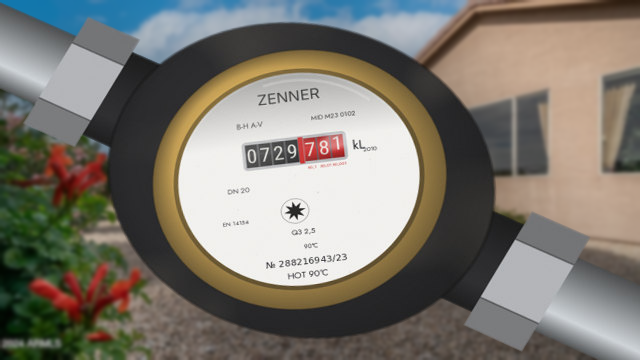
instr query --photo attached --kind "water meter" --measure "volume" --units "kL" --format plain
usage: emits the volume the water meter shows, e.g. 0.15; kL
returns 729.781; kL
